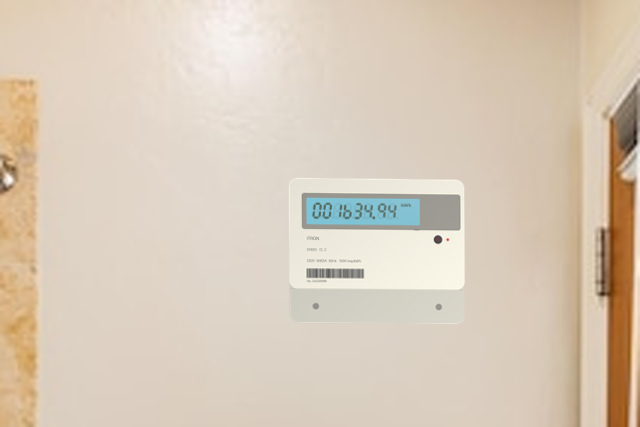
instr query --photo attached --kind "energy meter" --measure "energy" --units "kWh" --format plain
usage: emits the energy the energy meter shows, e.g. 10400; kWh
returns 1634.94; kWh
